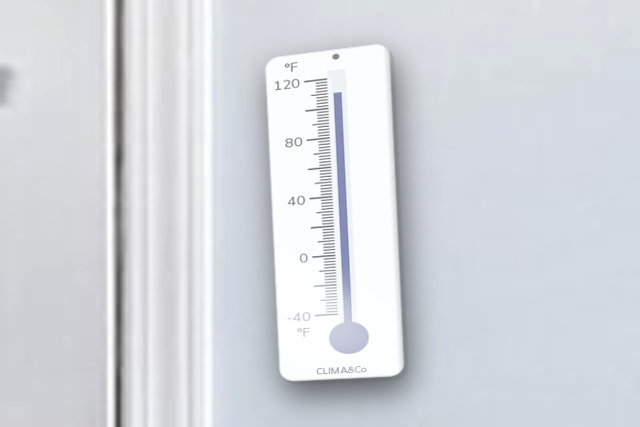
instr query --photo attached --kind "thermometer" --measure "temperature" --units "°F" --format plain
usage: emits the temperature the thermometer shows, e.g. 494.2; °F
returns 110; °F
